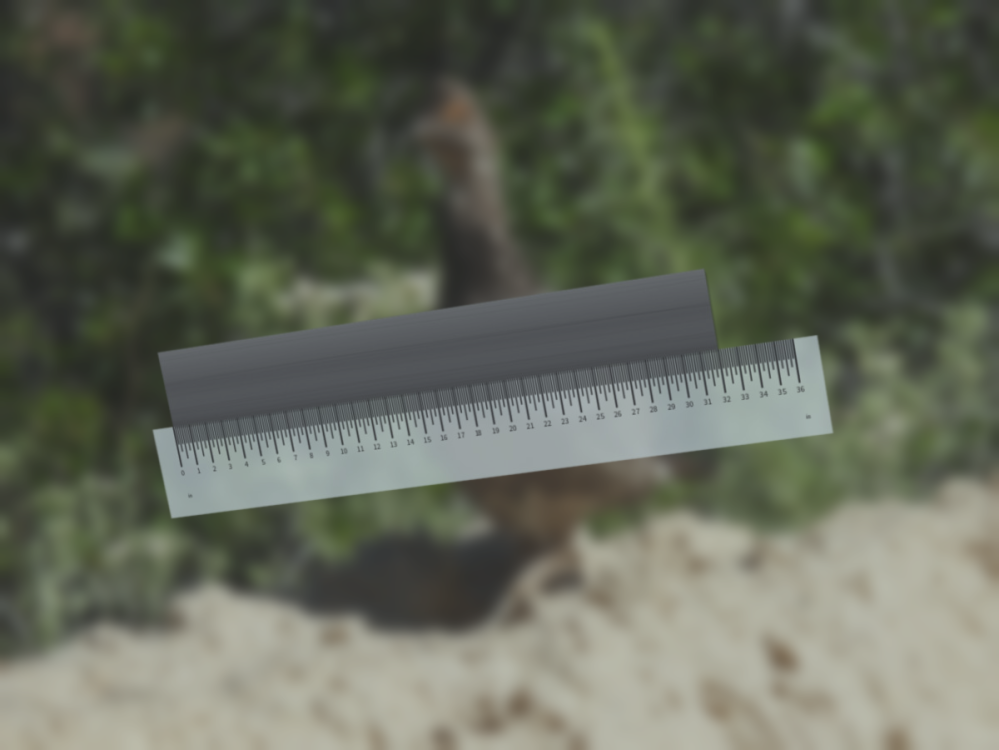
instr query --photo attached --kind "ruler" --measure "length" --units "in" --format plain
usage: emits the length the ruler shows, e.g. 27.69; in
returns 32; in
